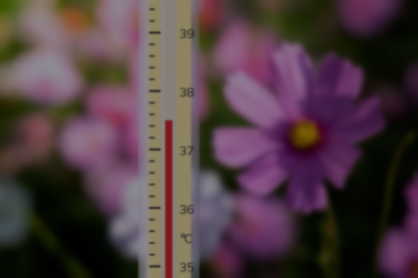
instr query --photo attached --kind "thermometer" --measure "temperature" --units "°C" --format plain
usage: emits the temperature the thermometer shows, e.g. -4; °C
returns 37.5; °C
